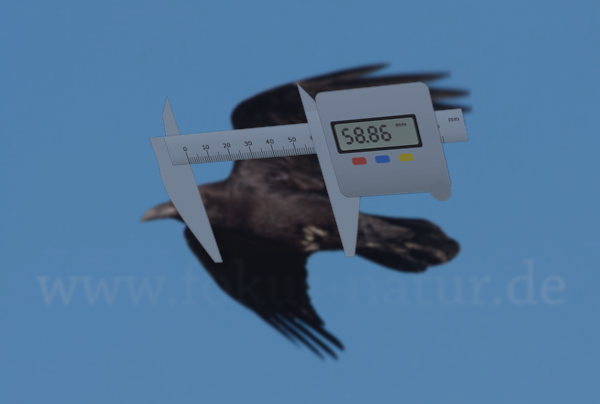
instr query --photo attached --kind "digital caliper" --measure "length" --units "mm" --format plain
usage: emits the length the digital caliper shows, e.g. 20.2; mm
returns 58.86; mm
